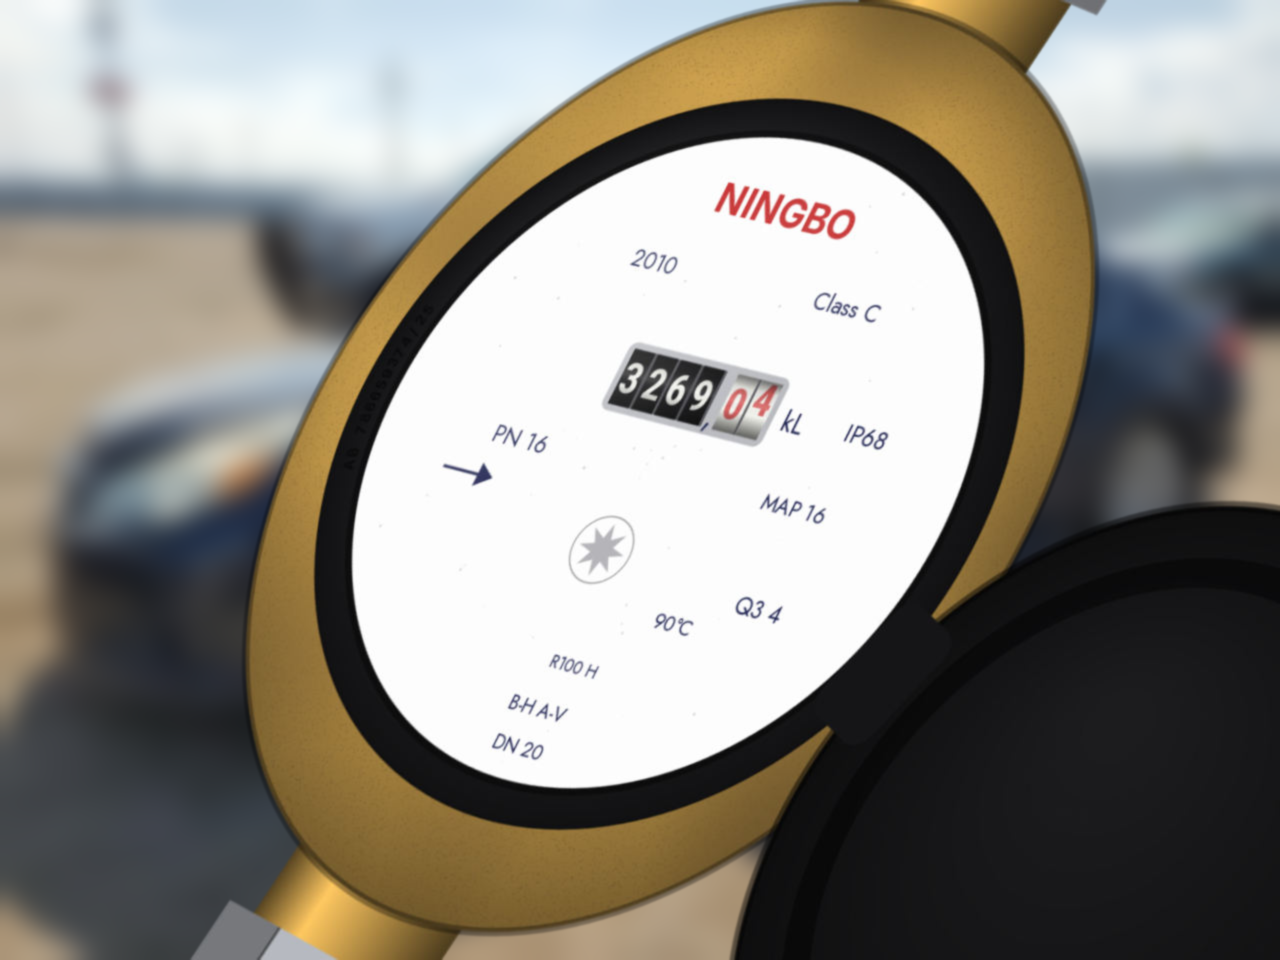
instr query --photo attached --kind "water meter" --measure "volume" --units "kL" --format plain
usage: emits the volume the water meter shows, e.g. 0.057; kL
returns 3269.04; kL
